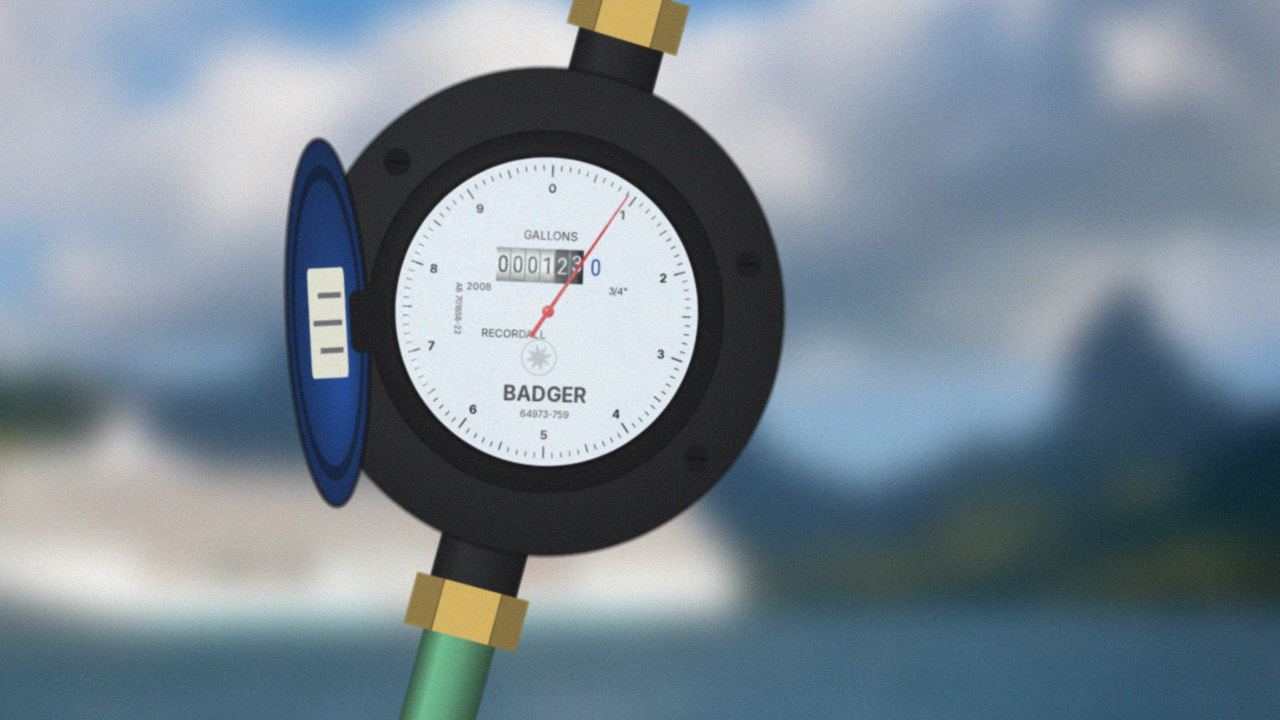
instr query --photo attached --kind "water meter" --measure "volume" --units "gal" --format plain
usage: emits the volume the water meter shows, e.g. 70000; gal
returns 1230.9; gal
